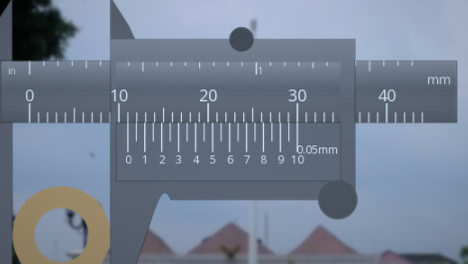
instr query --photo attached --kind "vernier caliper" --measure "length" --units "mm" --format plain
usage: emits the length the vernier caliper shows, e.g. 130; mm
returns 11.0; mm
